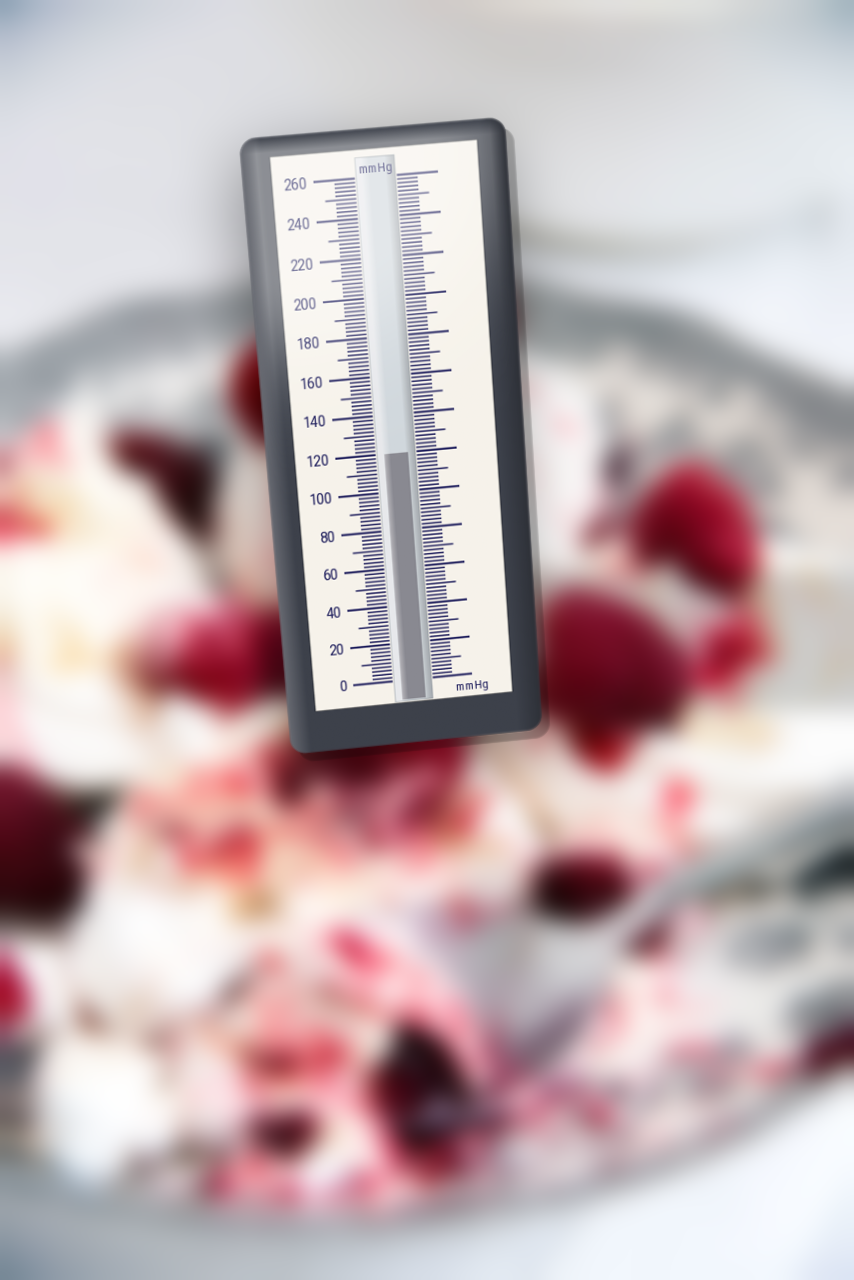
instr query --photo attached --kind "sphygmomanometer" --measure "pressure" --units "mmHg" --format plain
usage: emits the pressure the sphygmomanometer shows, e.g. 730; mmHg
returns 120; mmHg
